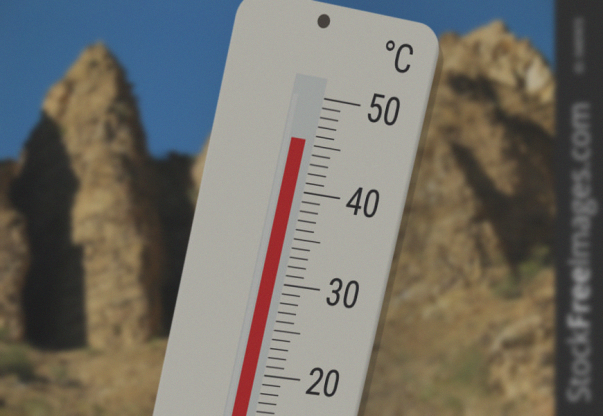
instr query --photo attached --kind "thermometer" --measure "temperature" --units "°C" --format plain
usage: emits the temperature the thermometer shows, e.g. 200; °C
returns 45.5; °C
